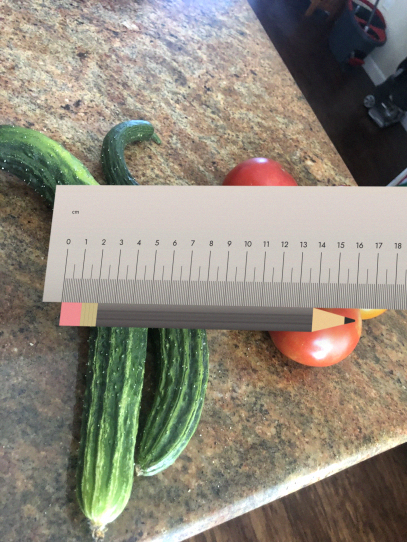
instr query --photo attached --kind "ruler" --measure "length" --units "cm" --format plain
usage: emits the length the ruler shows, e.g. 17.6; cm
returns 16; cm
